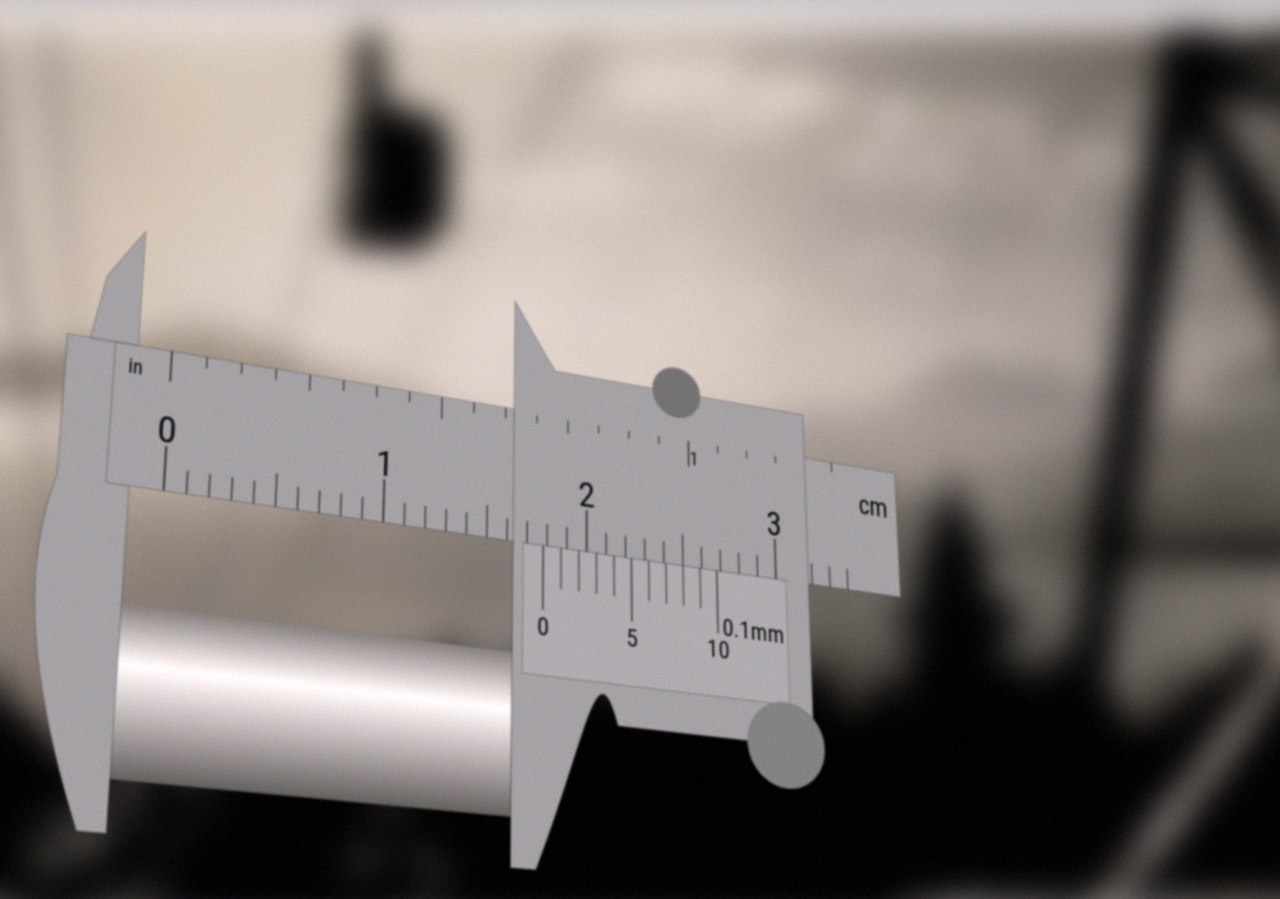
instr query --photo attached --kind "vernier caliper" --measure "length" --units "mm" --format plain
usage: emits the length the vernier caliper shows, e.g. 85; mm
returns 17.8; mm
